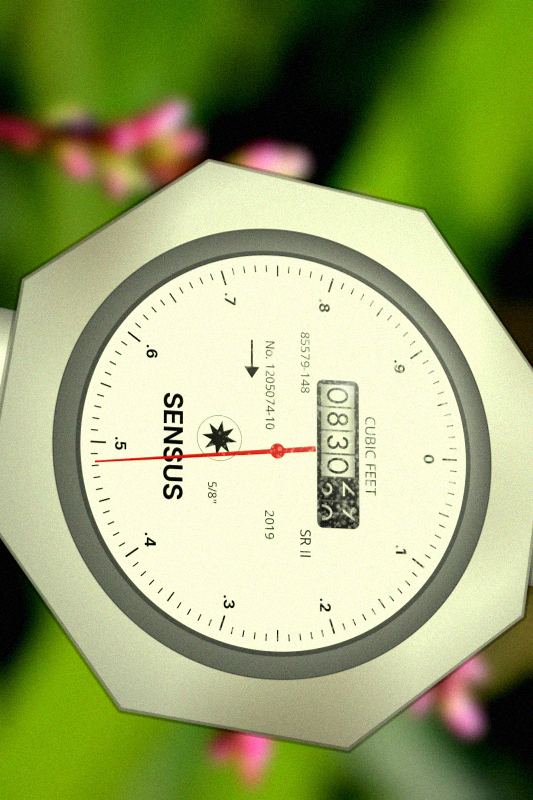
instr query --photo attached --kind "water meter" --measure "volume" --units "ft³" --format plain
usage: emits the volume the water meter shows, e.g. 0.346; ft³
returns 83029.48; ft³
